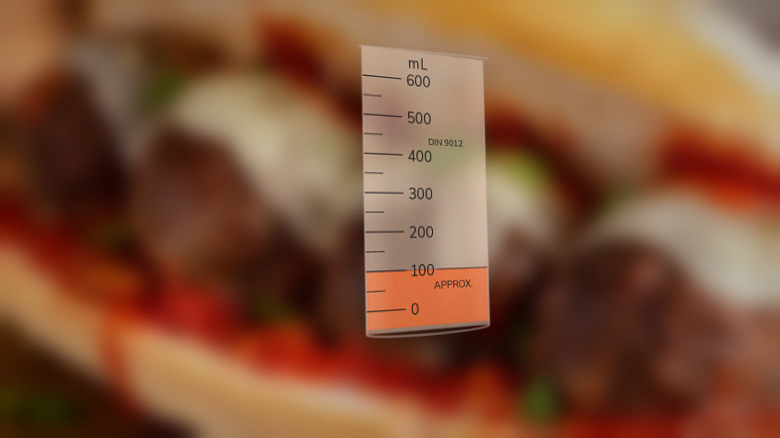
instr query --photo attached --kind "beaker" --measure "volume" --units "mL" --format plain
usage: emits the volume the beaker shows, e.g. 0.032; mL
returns 100; mL
